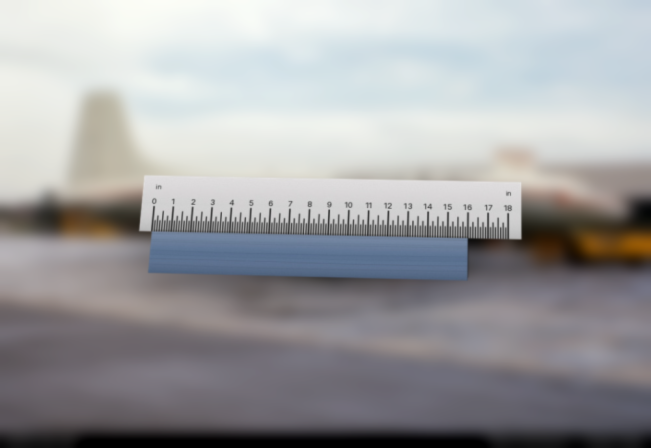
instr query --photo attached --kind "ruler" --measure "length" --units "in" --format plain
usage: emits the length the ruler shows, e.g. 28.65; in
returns 16; in
